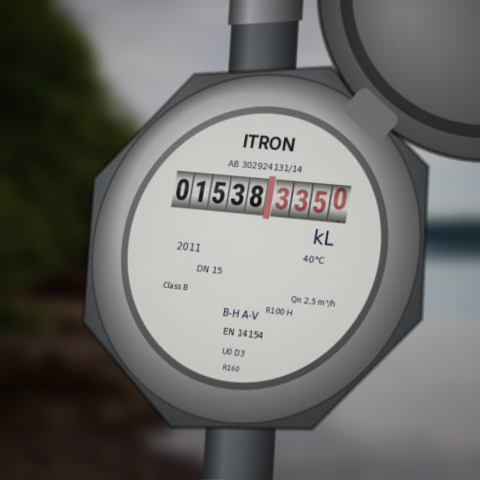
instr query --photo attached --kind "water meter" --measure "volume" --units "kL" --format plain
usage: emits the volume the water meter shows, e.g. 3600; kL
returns 1538.3350; kL
